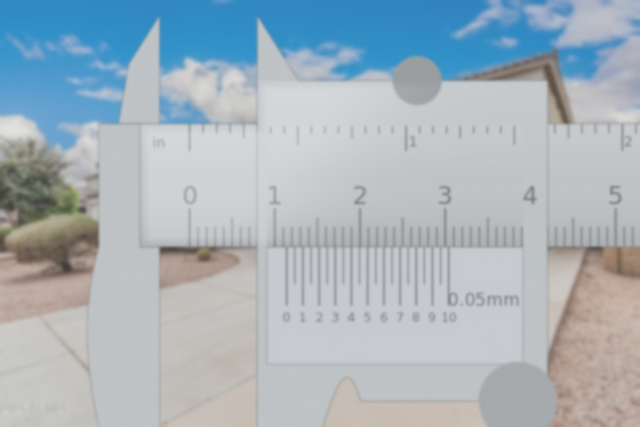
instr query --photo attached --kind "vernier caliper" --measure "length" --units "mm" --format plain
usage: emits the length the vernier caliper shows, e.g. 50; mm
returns 11.4; mm
